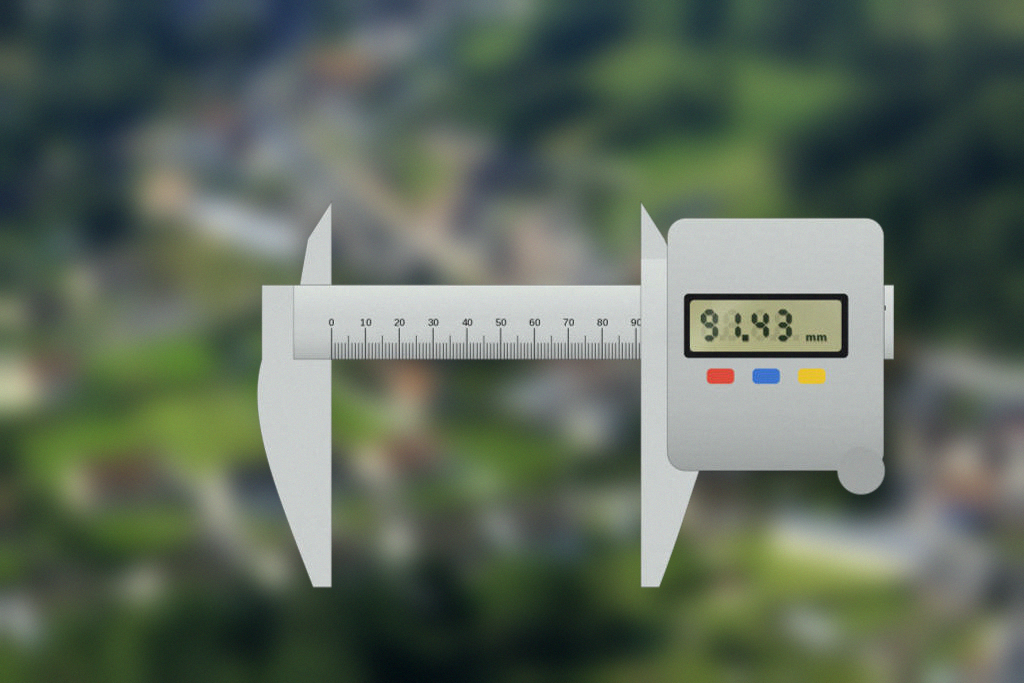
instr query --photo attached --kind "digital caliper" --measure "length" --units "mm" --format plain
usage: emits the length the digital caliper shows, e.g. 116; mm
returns 91.43; mm
